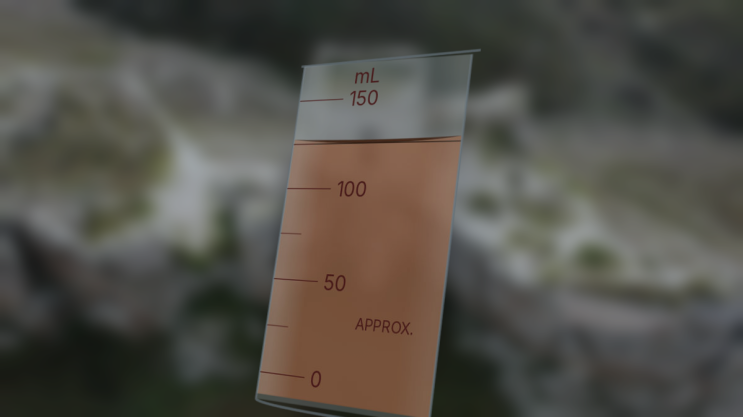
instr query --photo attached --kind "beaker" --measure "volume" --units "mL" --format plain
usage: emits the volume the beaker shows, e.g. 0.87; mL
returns 125; mL
